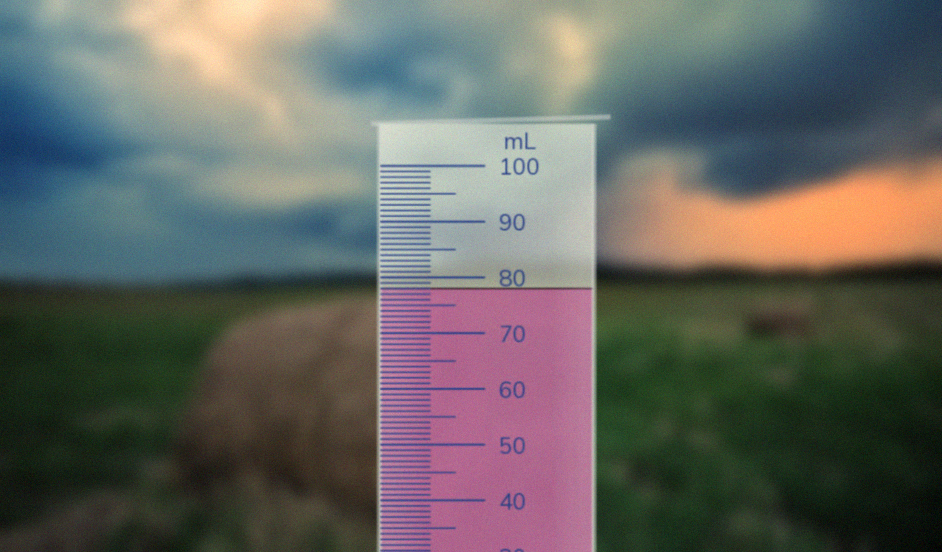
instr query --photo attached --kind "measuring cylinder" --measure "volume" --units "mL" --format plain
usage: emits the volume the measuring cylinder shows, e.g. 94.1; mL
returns 78; mL
